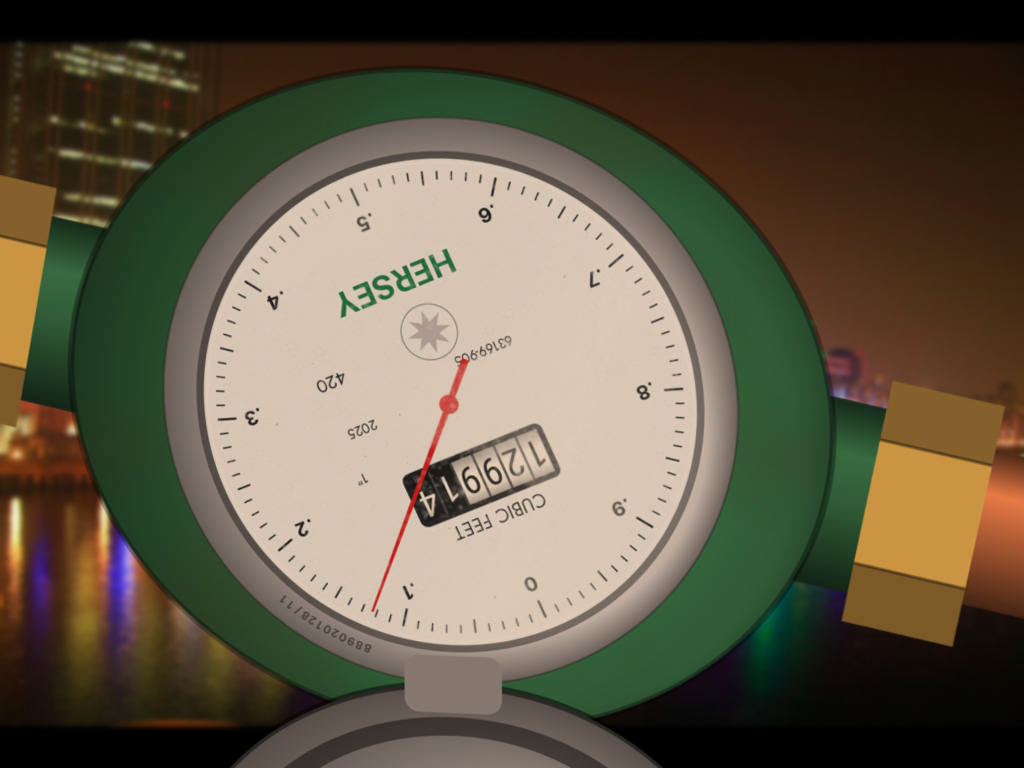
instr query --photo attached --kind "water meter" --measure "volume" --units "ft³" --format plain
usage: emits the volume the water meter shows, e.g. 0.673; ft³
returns 129914.12; ft³
